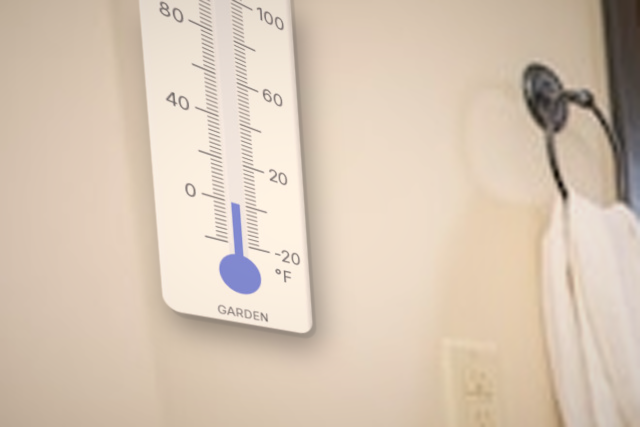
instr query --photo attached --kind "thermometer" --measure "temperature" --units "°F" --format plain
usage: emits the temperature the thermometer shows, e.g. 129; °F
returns 0; °F
